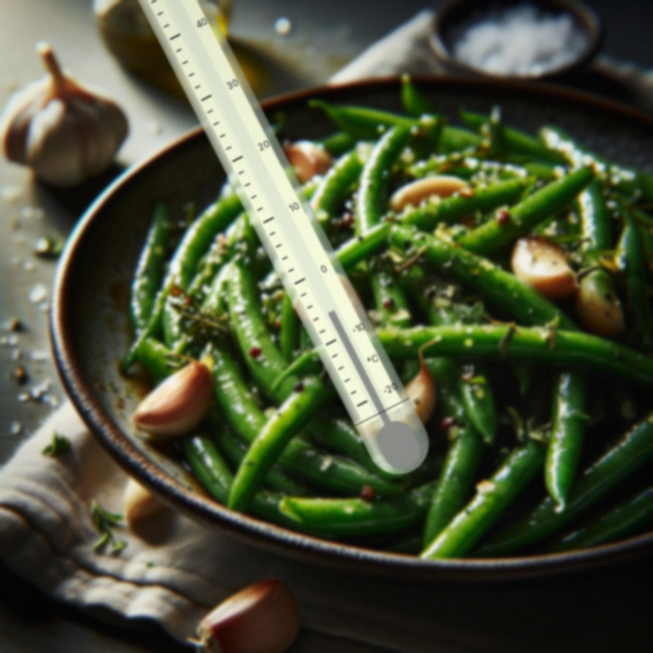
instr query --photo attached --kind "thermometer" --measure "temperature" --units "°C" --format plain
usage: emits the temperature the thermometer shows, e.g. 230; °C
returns -6; °C
